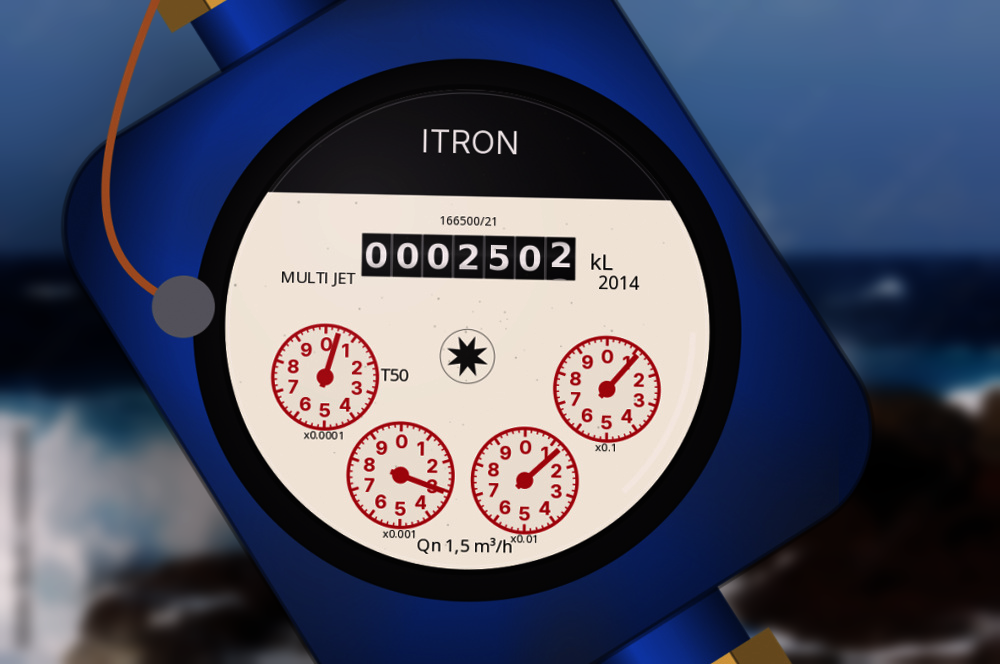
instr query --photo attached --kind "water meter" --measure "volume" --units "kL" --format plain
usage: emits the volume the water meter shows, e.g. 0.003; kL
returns 2502.1130; kL
